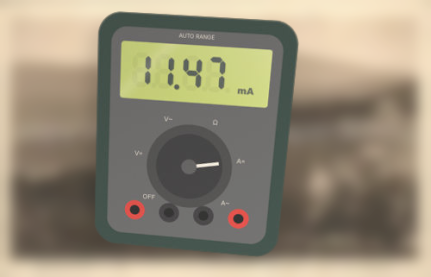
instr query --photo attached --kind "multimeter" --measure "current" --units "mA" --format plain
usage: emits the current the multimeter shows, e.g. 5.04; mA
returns 11.47; mA
